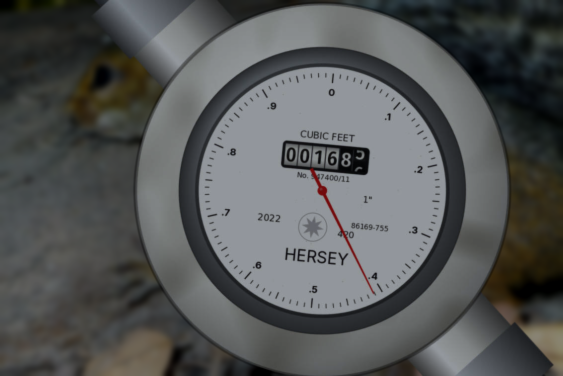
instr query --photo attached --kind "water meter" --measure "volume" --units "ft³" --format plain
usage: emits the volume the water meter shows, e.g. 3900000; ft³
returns 1685.41; ft³
